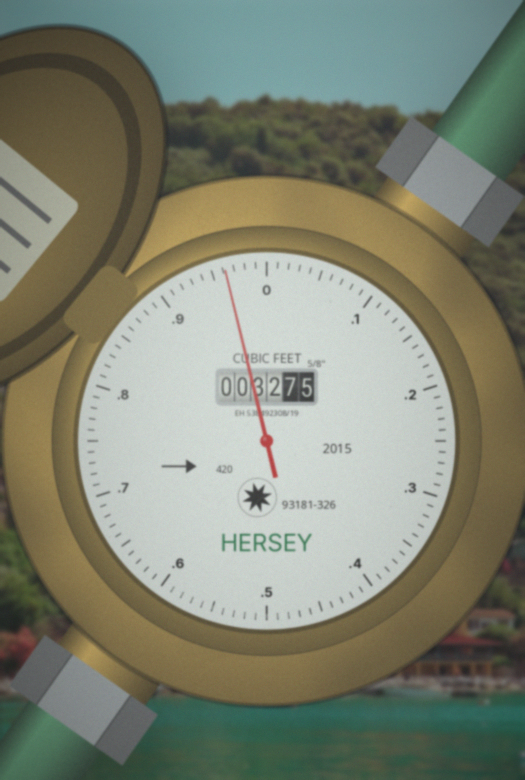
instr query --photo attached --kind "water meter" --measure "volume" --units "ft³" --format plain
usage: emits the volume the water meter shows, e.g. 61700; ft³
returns 3274.96; ft³
